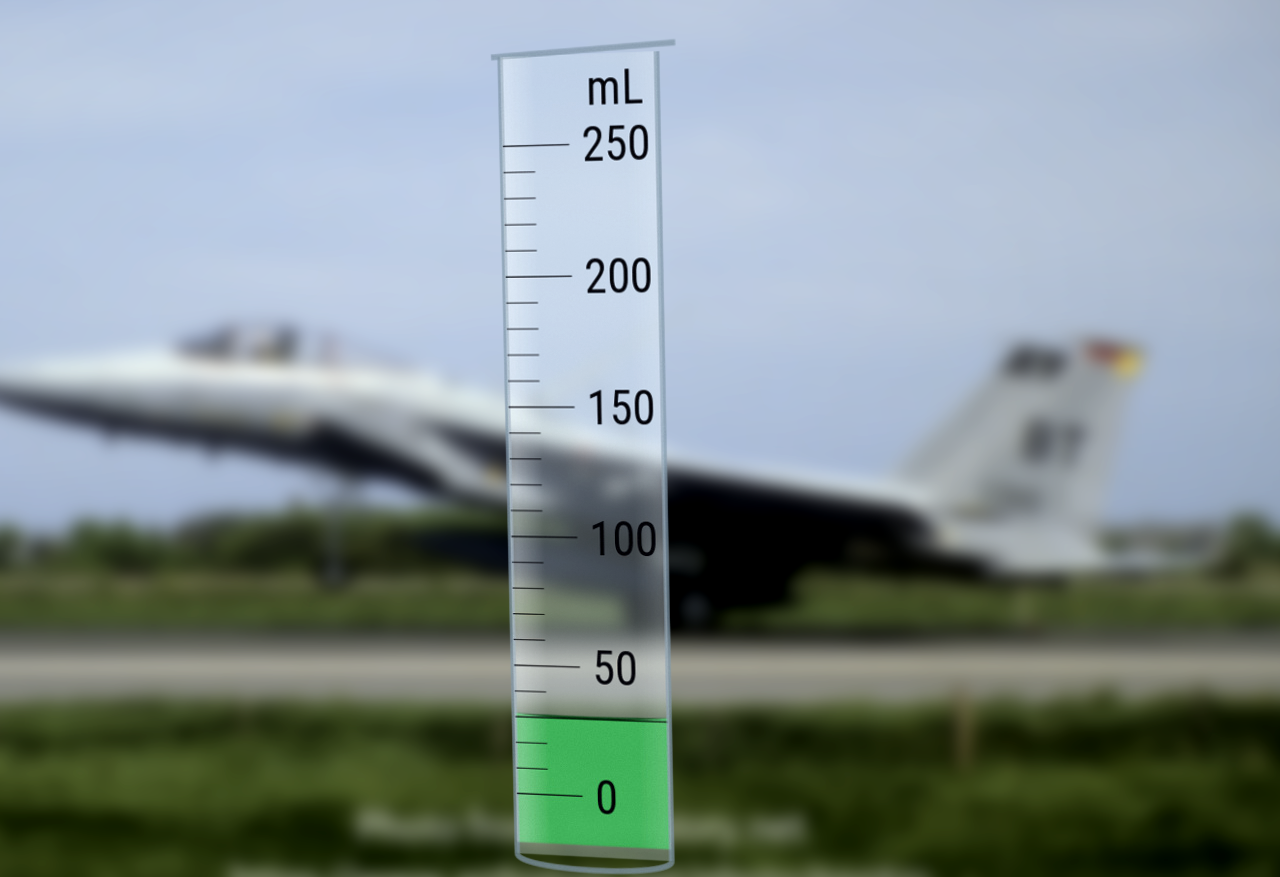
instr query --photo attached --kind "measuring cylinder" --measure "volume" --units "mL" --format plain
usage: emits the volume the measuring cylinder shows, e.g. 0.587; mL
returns 30; mL
